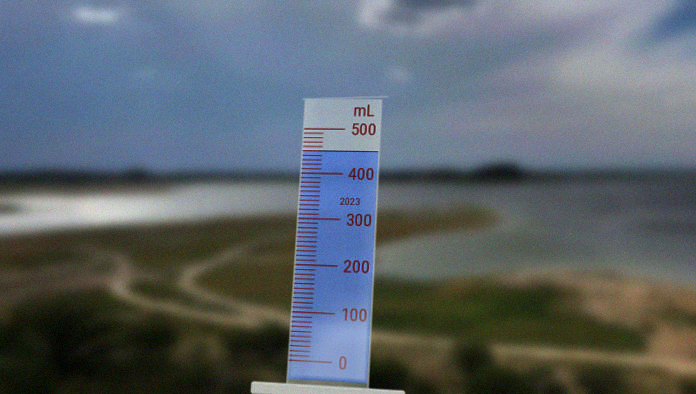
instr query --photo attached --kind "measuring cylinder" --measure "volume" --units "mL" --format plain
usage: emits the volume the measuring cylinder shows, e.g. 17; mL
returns 450; mL
